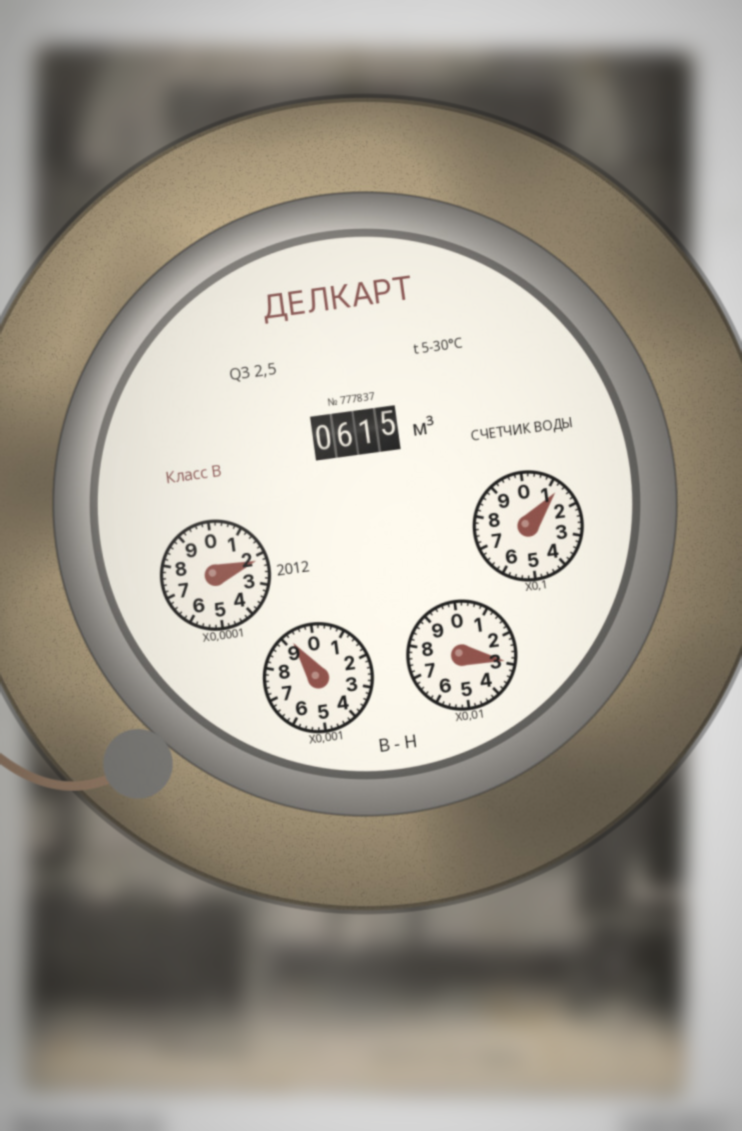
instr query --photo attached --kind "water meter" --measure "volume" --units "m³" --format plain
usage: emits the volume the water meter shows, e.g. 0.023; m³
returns 615.1292; m³
